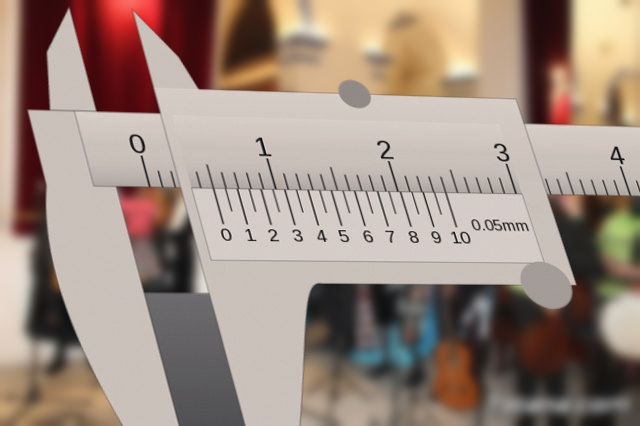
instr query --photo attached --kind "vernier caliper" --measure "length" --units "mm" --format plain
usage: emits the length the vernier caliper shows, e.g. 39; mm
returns 5.0; mm
